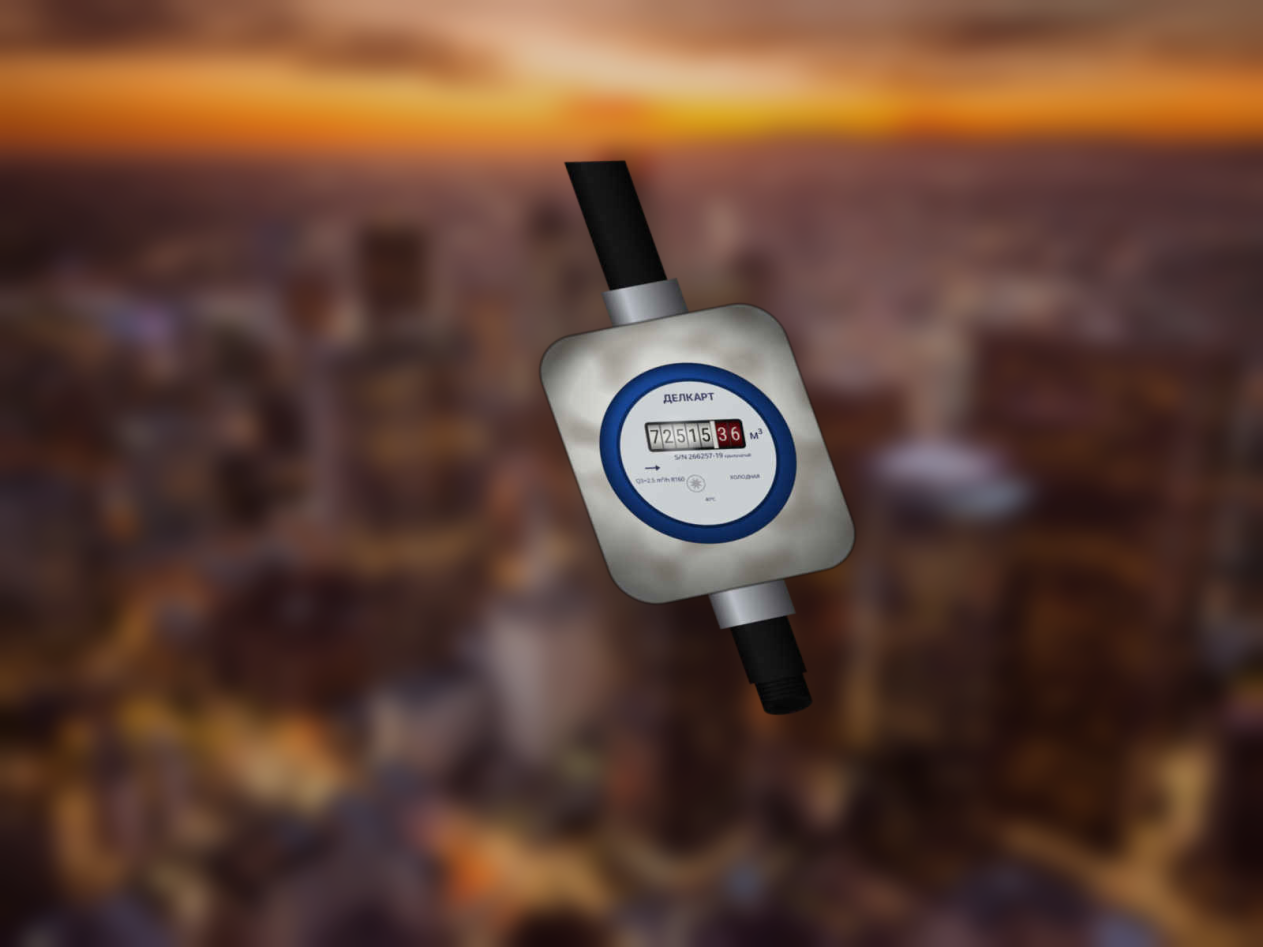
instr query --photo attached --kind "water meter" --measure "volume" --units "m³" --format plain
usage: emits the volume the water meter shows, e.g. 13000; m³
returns 72515.36; m³
